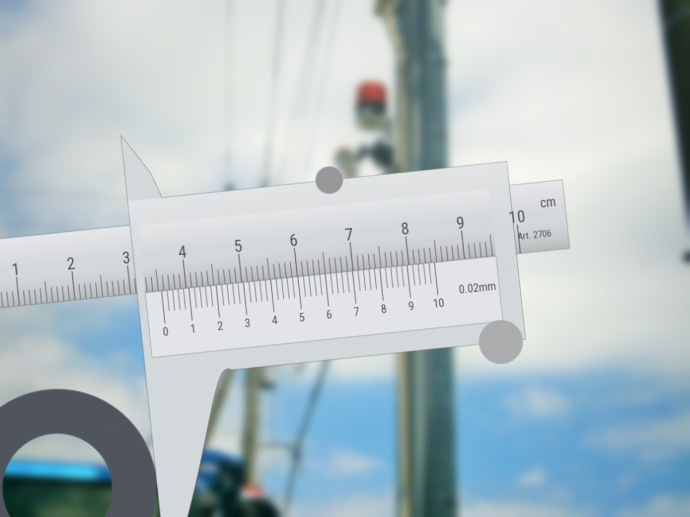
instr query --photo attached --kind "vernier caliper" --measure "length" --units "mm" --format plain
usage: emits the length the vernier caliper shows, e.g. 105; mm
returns 35.6; mm
